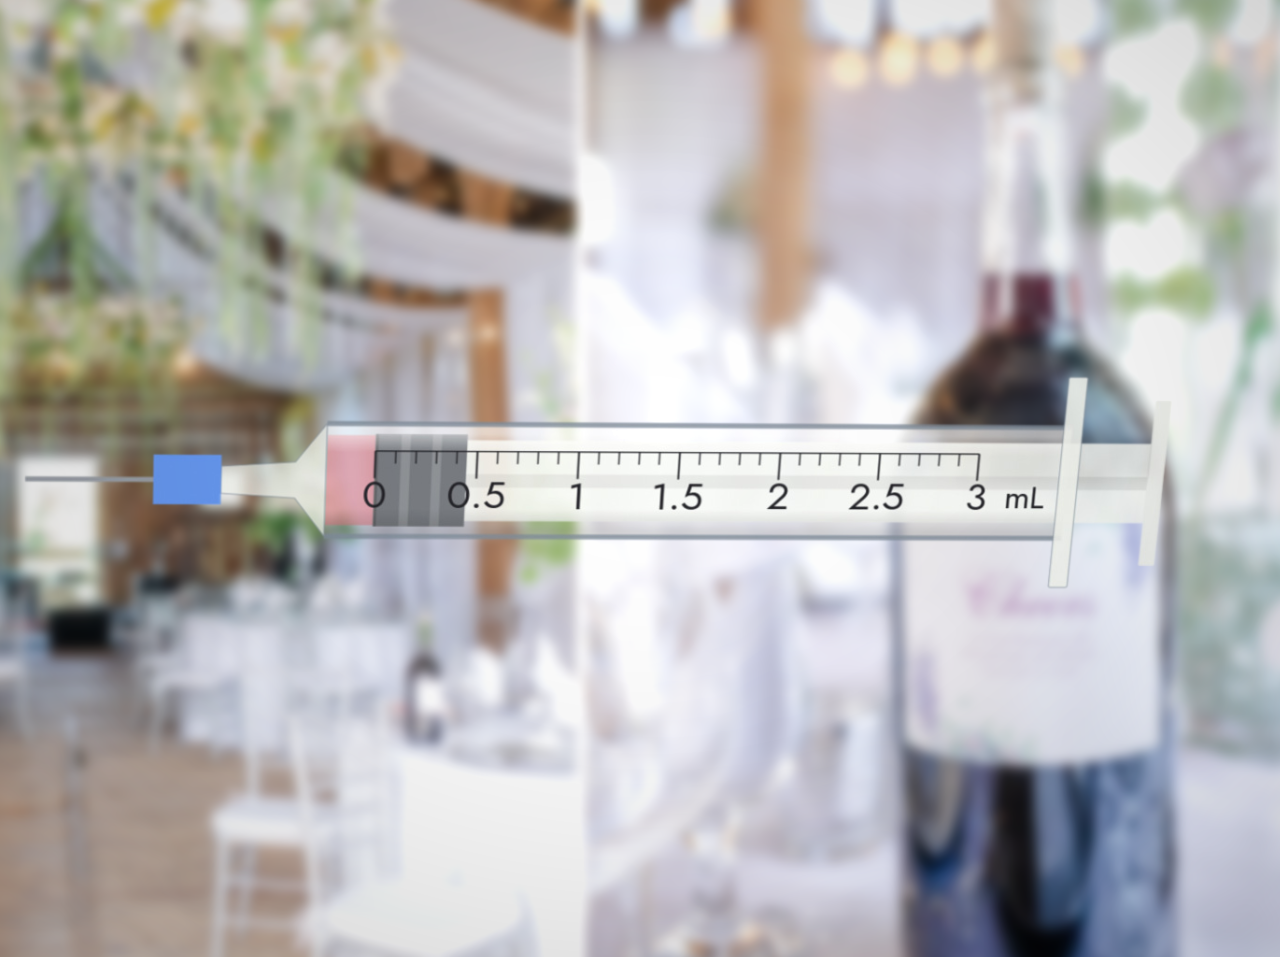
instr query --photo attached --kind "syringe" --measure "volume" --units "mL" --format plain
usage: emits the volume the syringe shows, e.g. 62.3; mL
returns 0; mL
